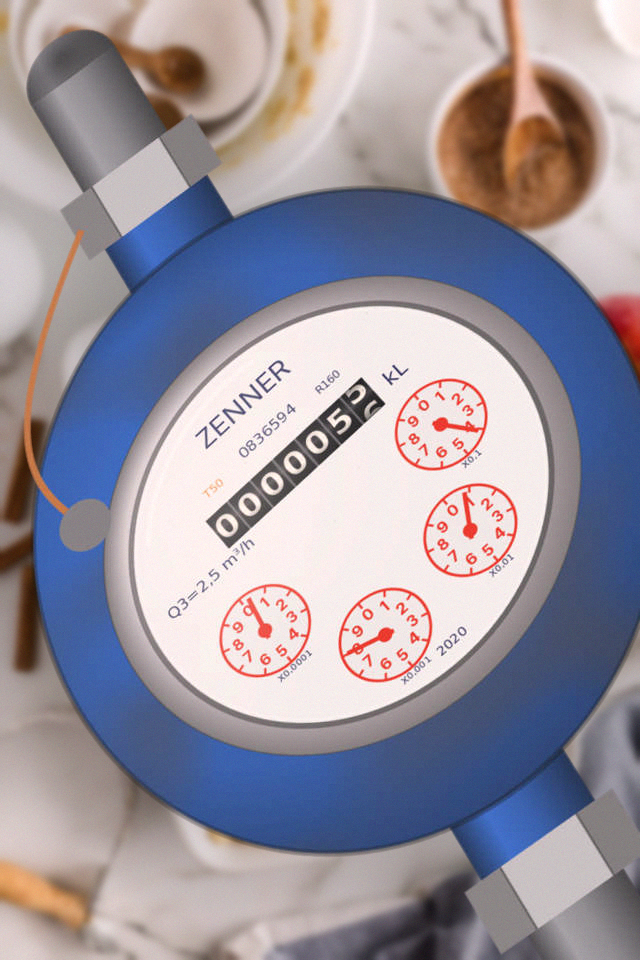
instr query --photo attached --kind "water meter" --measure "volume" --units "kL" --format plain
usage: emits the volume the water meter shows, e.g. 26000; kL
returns 55.4080; kL
